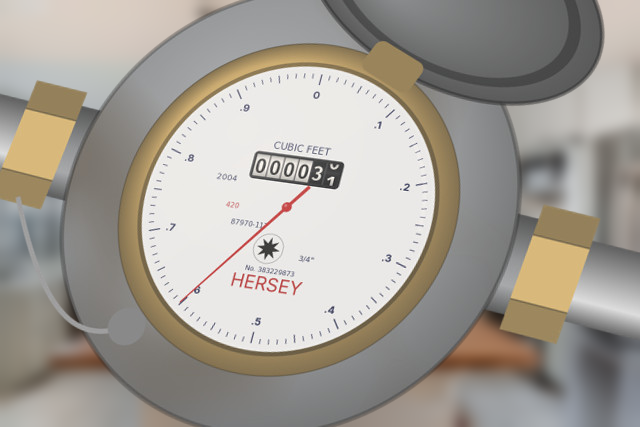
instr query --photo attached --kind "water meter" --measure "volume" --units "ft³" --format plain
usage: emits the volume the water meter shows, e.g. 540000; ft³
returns 30.60; ft³
